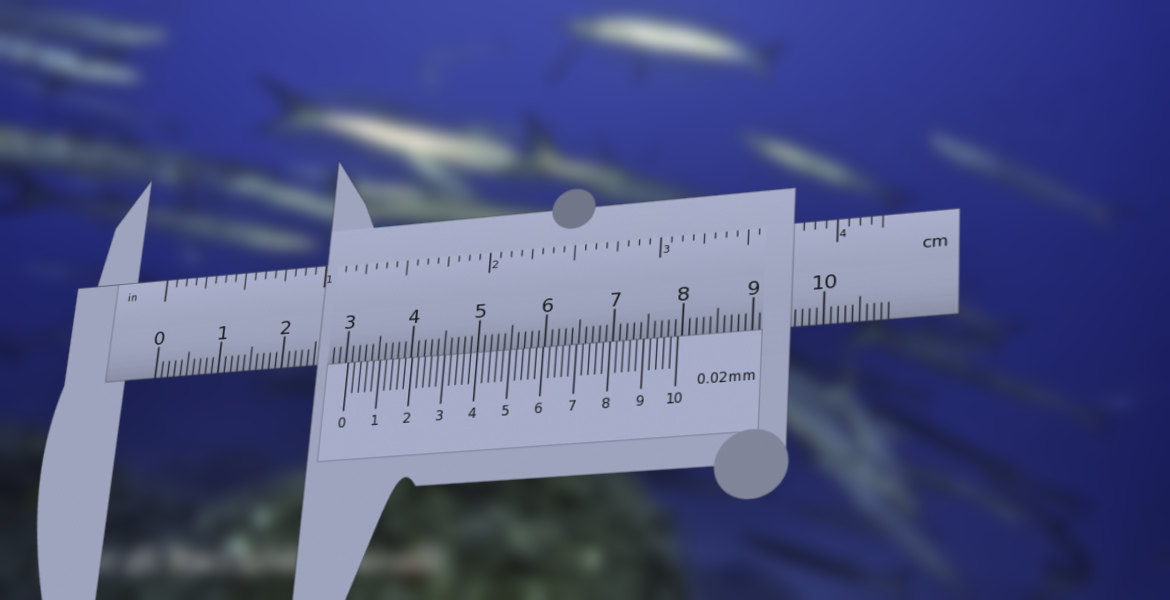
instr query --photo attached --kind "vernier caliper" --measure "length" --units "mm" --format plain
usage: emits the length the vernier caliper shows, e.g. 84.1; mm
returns 30.4; mm
